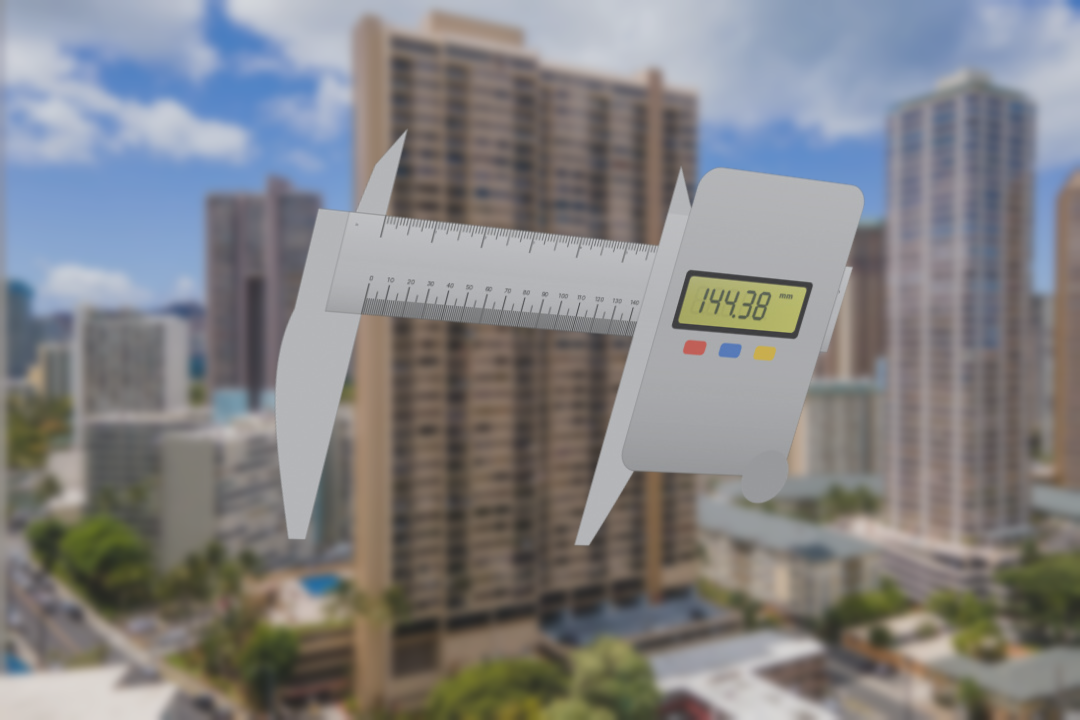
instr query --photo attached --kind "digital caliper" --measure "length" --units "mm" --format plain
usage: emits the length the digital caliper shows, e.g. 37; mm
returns 144.38; mm
